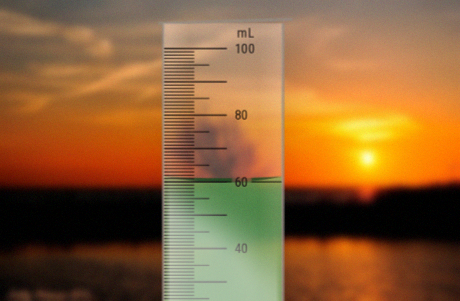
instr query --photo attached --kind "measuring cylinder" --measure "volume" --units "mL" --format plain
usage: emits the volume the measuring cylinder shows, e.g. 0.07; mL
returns 60; mL
